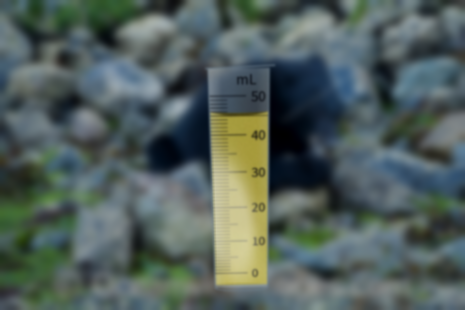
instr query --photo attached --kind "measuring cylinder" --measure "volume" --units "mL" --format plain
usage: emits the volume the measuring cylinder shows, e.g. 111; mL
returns 45; mL
